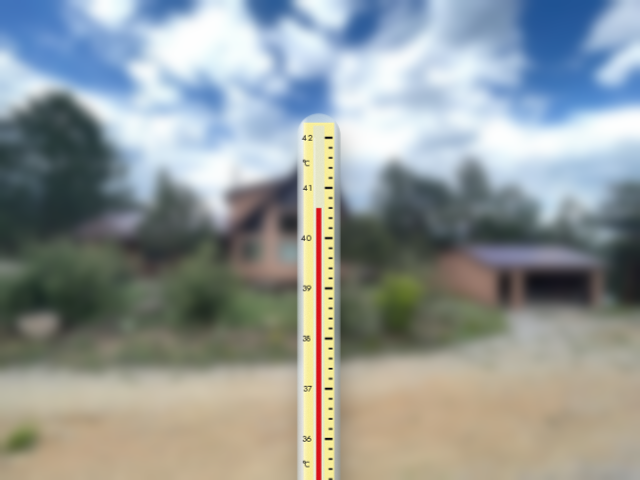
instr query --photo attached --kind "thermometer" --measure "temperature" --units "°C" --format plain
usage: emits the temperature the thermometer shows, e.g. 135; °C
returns 40.6; °C
